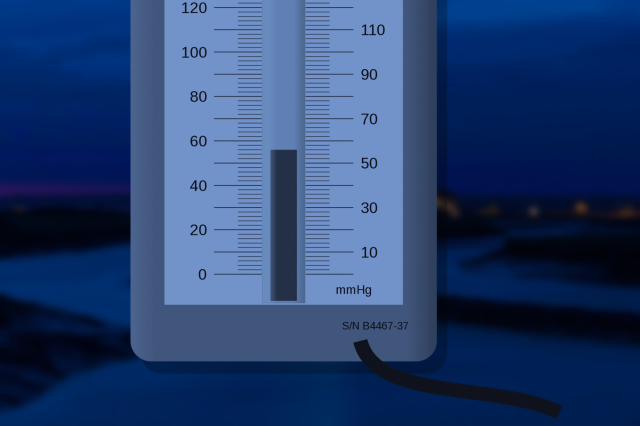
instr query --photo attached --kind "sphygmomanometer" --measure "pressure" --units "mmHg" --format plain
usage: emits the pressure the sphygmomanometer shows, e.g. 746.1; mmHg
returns 56; mmHg
